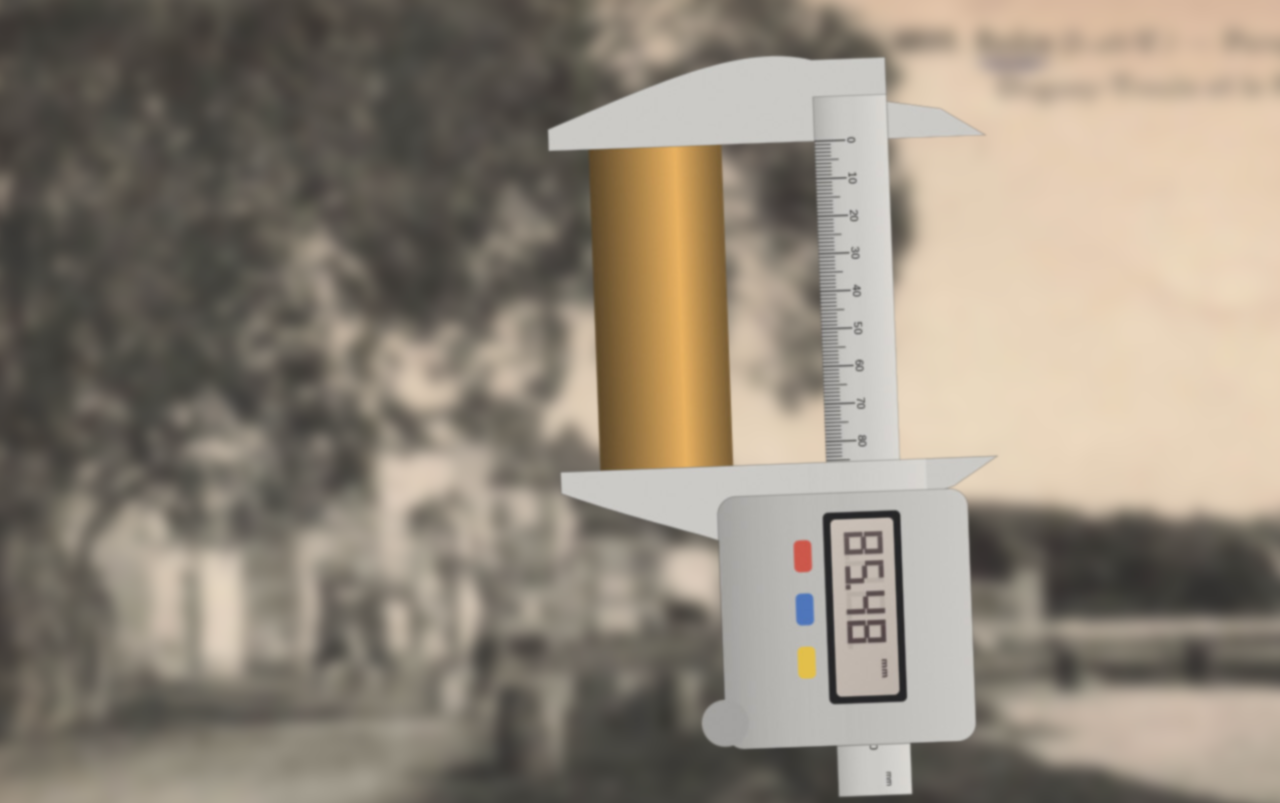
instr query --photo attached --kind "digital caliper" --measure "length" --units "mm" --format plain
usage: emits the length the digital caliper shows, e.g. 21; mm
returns 85.48; mm
